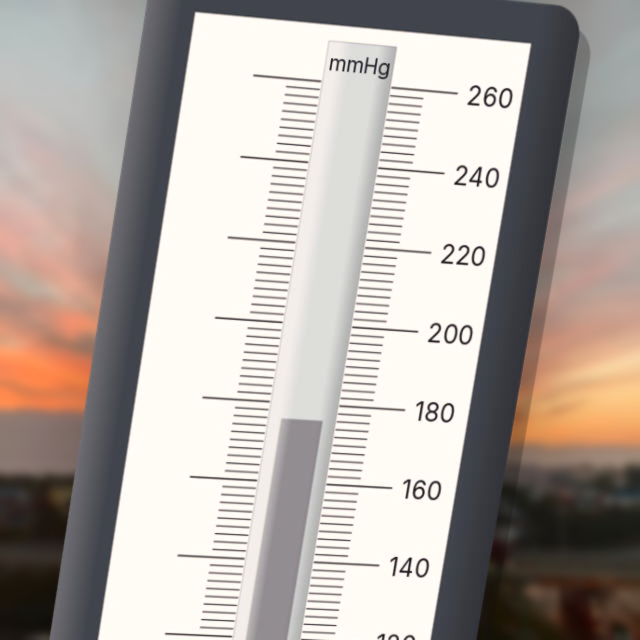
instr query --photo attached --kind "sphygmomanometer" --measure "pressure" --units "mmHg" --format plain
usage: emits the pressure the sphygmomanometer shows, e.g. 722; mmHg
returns 176; mmHg
